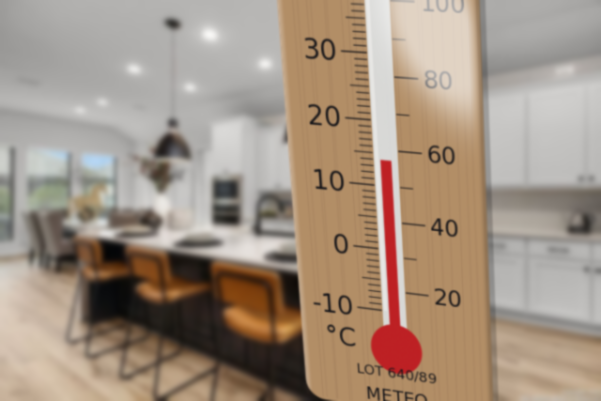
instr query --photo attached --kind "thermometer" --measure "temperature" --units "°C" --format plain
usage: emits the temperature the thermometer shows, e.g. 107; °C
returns 14; °C
